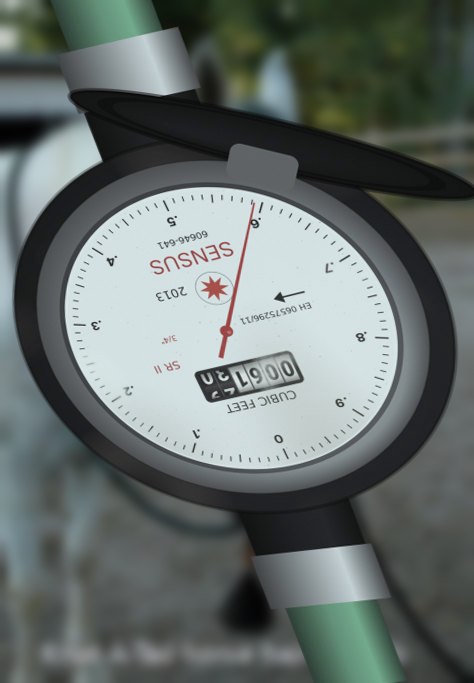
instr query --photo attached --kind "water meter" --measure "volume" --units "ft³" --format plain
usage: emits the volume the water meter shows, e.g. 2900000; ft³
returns 6129.59; ft³
